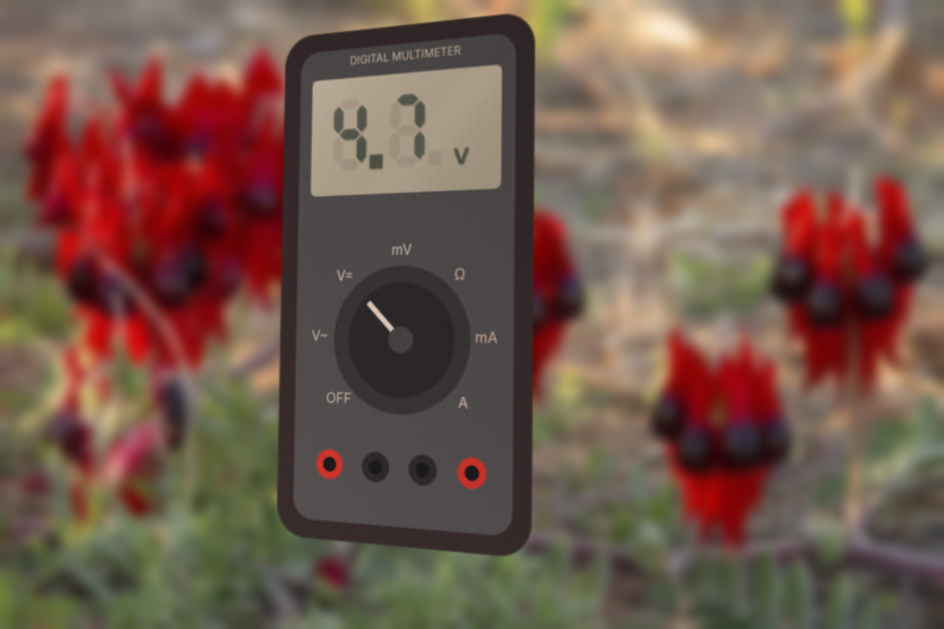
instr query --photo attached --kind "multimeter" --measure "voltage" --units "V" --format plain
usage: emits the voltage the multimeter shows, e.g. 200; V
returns 4.7; V
